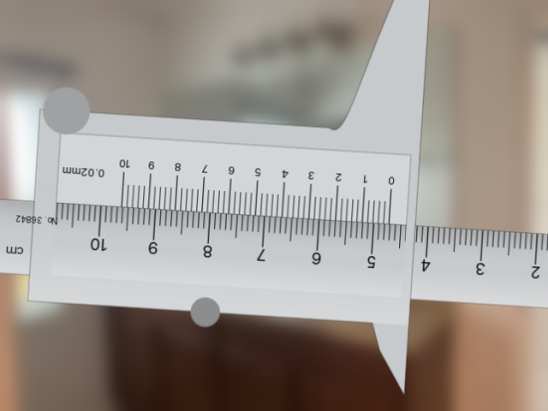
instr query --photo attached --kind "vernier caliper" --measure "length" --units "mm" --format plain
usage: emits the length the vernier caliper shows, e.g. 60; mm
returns 47.2; mm
